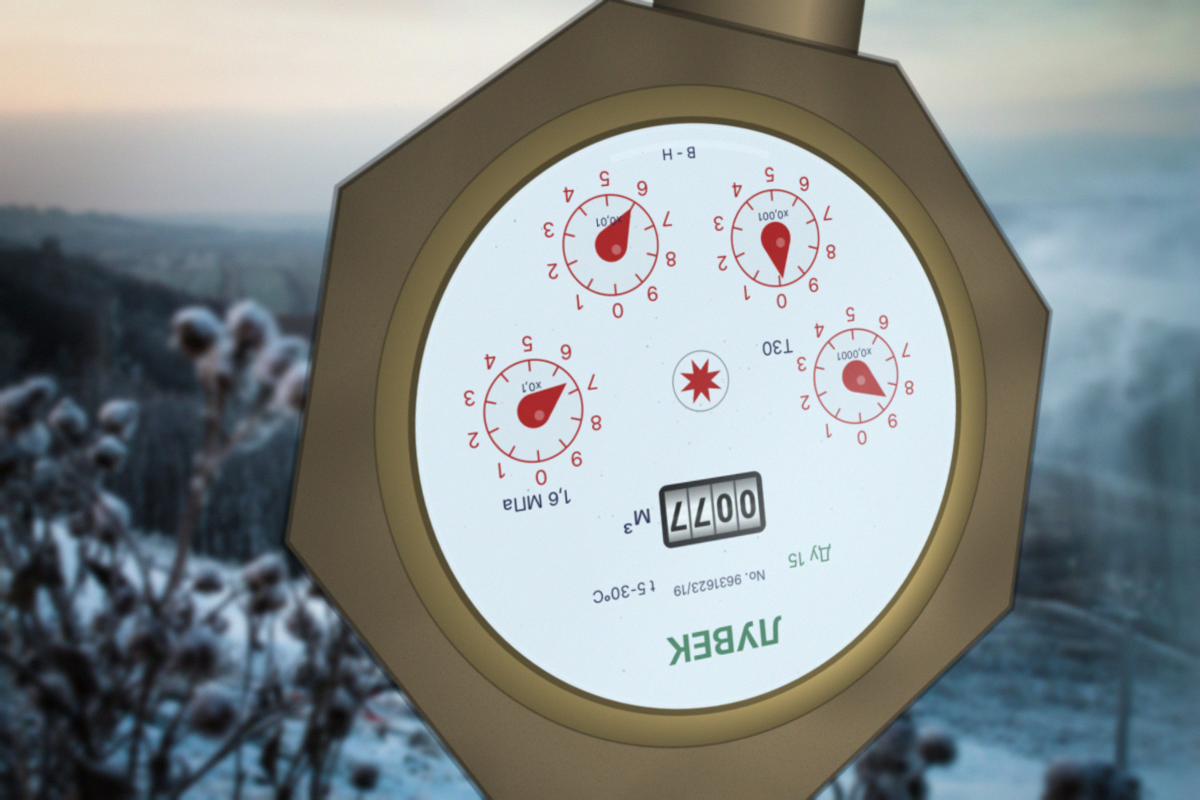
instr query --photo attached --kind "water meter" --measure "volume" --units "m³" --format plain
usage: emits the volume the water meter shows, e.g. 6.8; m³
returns 77.6598; m³
